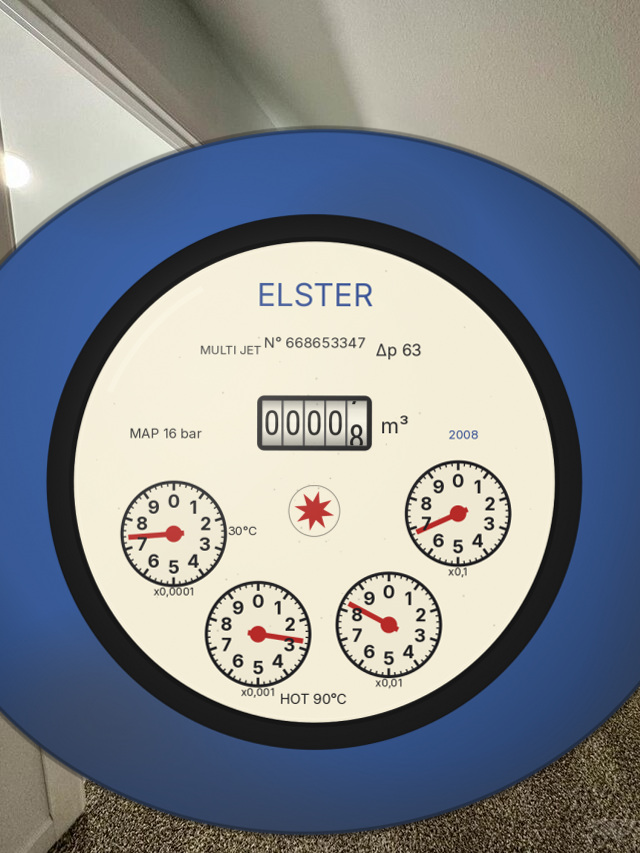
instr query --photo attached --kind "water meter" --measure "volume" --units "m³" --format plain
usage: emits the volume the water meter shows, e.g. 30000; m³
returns 7.6827; m³
